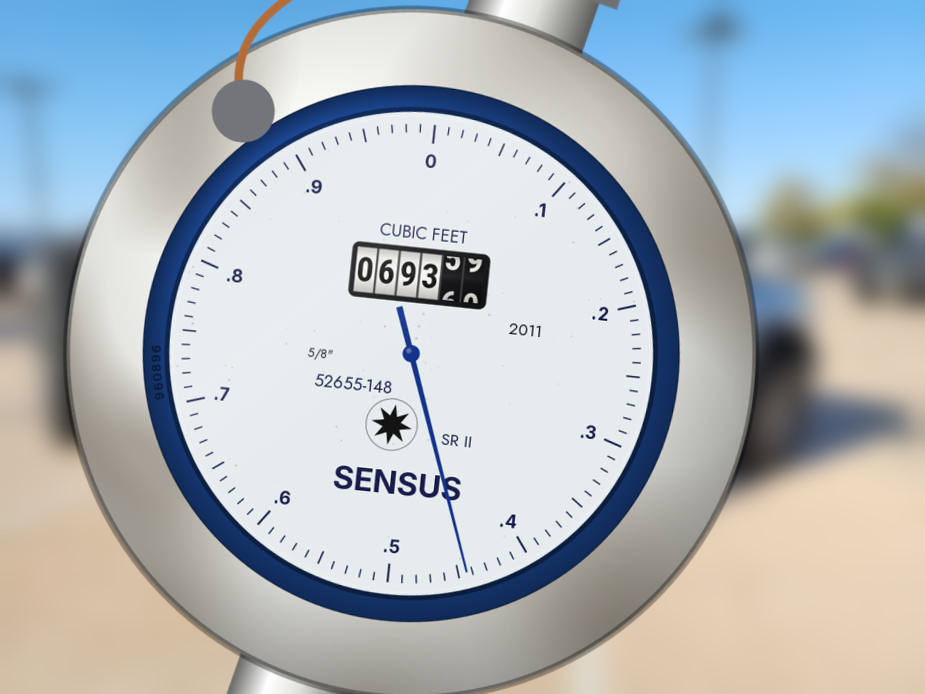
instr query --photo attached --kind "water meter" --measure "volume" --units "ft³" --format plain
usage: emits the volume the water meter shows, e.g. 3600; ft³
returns 69359.44; ft³
